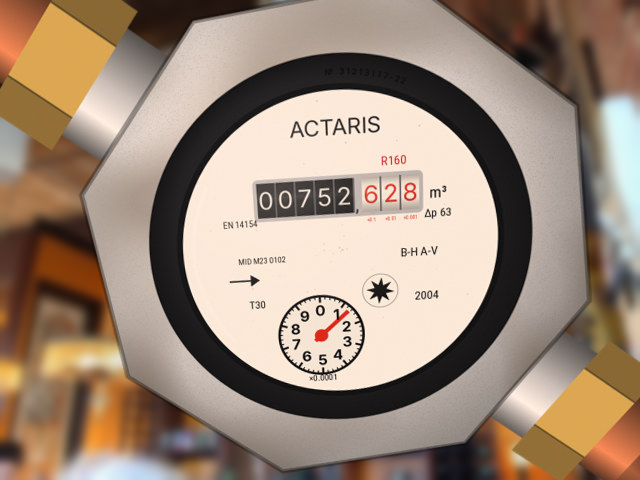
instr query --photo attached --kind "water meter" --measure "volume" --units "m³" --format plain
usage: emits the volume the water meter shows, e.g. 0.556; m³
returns 752.6281; m³
